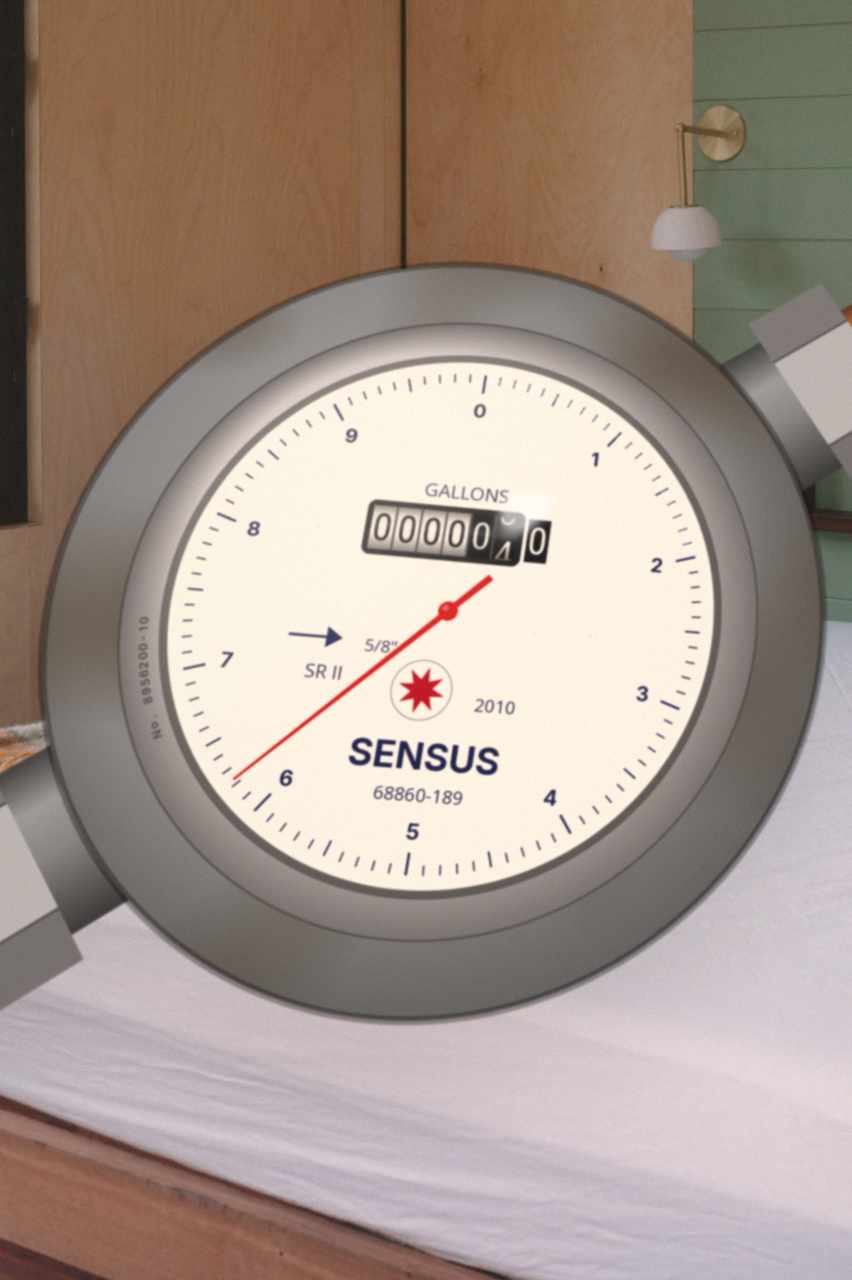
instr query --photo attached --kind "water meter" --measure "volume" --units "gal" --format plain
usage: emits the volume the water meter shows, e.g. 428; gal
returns 36.2; gal
